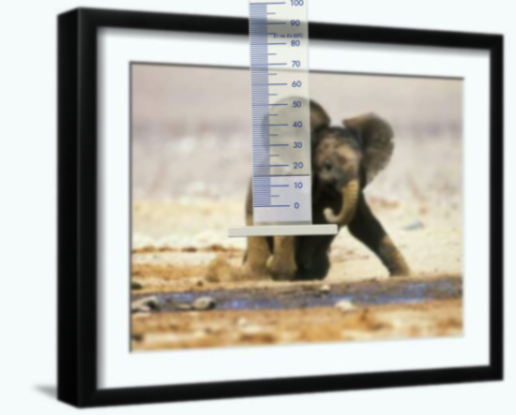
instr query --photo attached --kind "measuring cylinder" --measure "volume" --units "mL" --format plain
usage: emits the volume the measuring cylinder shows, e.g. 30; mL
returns 15; mL
